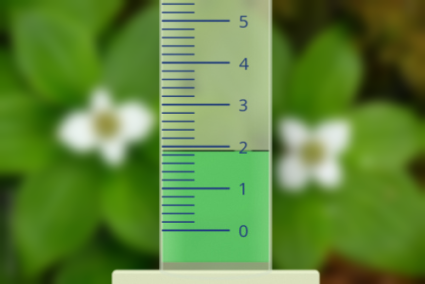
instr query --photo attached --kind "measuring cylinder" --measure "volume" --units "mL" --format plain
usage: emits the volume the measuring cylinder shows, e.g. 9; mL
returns 1.9; mL
